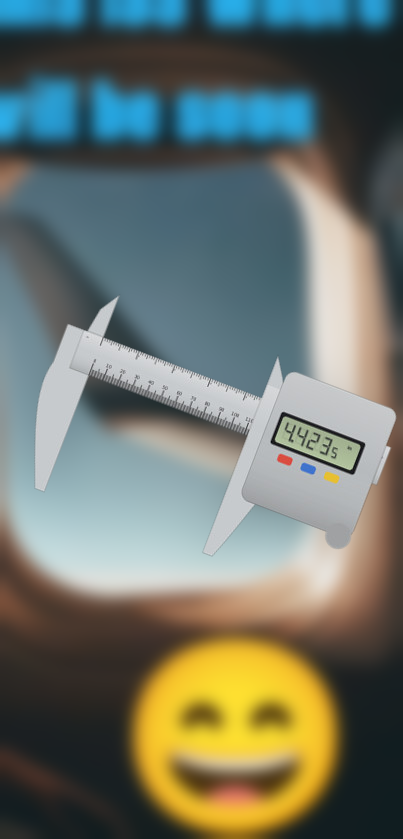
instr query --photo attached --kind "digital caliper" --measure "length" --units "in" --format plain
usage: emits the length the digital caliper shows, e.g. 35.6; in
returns 4.4235; in
